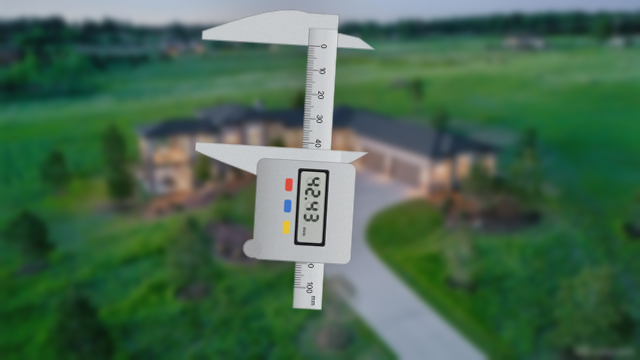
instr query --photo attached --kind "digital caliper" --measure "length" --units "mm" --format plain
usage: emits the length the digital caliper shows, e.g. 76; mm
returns 42.43; mm
